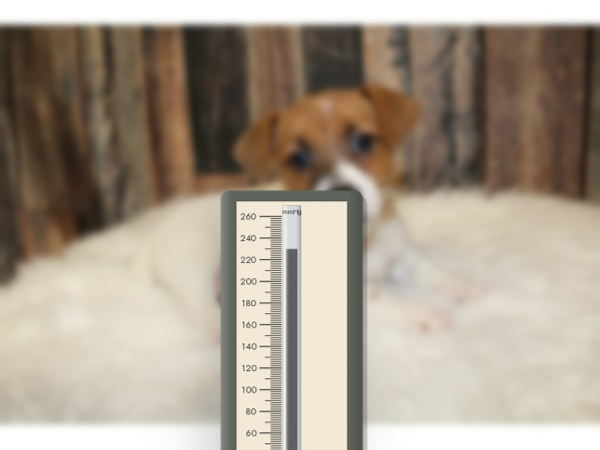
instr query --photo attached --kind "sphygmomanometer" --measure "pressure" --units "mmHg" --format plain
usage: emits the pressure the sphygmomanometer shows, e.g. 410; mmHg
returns 230; mmHg
